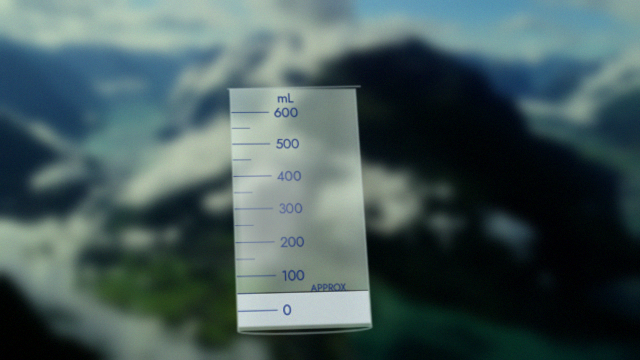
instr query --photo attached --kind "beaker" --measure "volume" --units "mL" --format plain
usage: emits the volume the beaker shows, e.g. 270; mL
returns 50; mL
